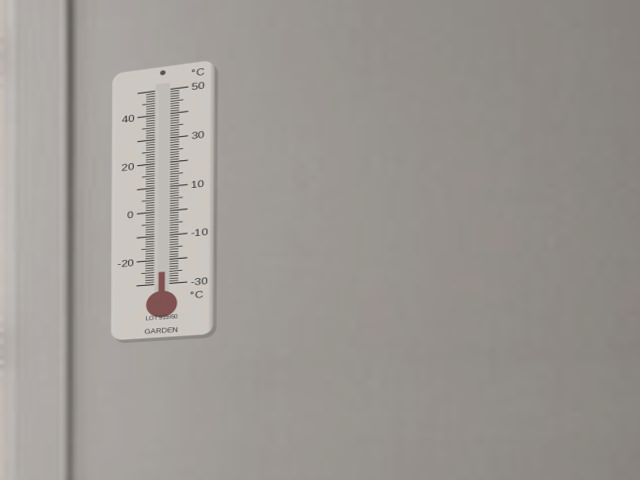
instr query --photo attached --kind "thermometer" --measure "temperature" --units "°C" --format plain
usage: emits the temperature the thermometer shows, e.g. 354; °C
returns -25; °C
